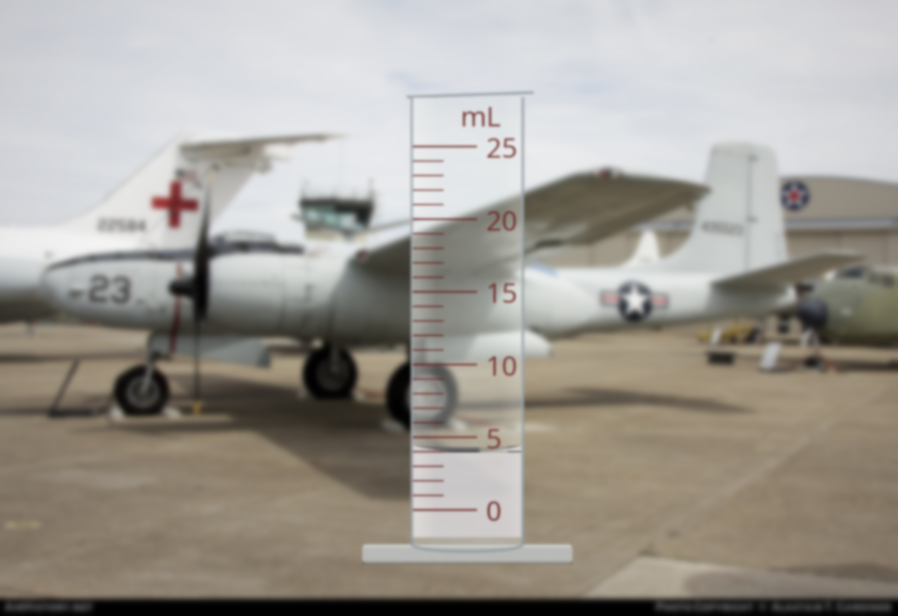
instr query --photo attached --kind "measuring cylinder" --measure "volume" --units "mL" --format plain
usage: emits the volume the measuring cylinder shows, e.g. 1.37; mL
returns 4; mL
